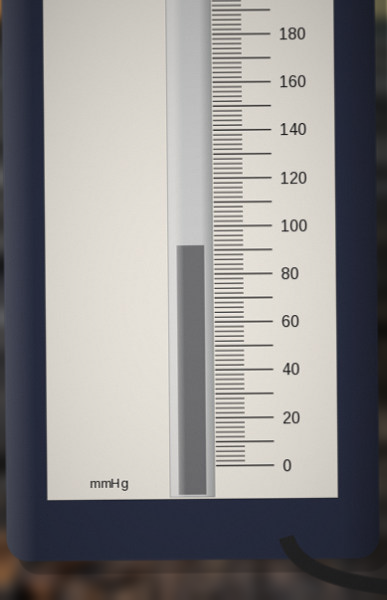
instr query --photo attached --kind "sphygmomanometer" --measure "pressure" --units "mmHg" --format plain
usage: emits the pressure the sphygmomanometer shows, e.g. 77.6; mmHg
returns 92; mmHg
